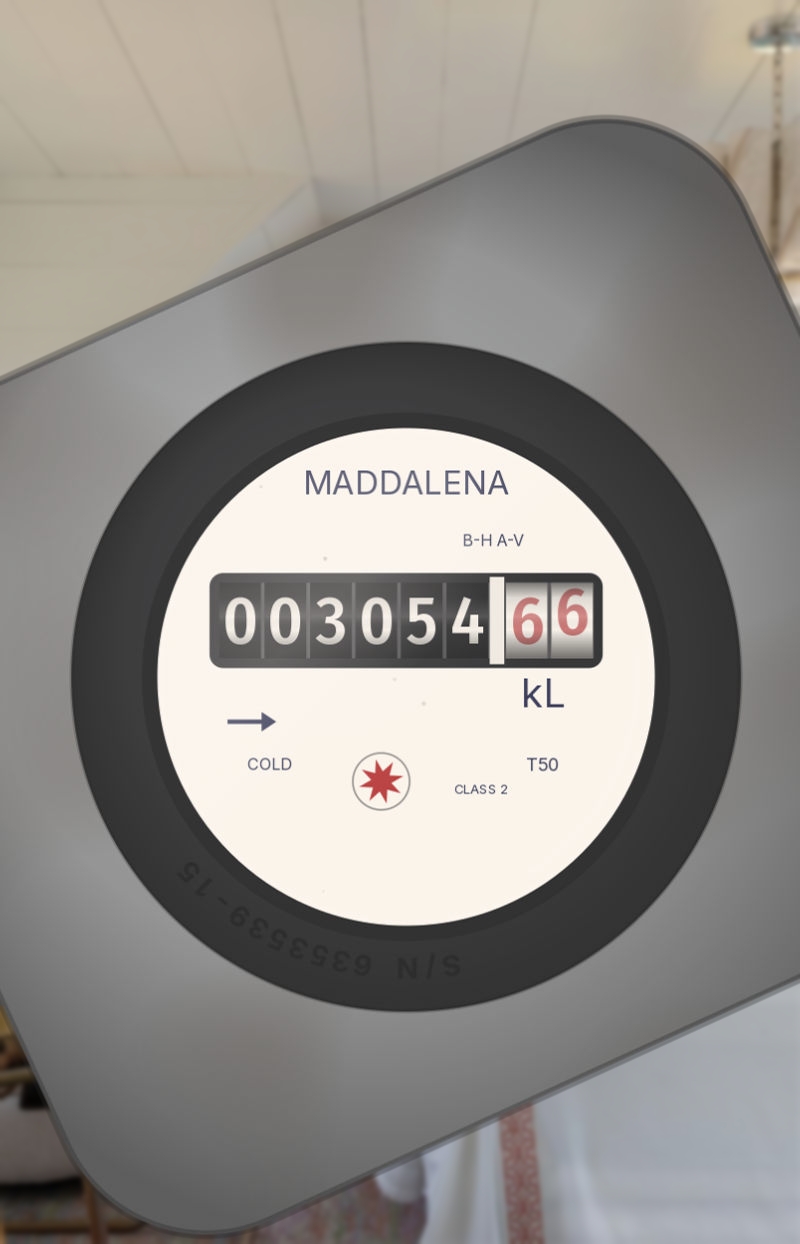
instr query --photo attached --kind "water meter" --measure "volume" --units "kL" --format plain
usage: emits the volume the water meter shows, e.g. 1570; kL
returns 3054.66; kL
